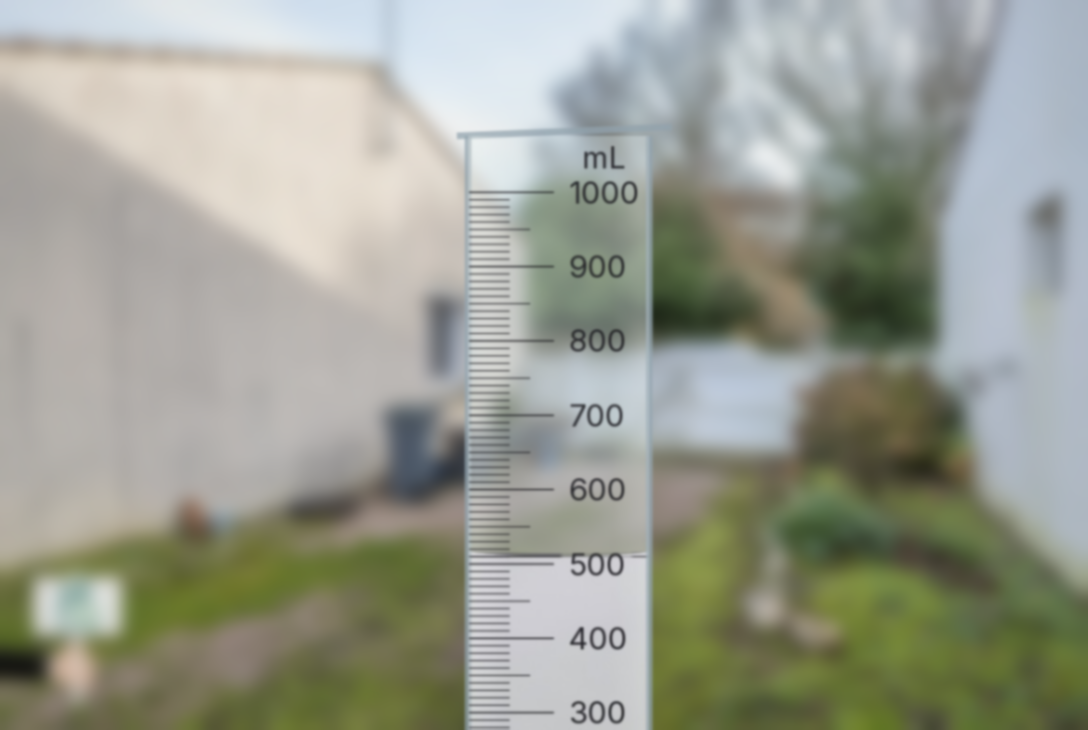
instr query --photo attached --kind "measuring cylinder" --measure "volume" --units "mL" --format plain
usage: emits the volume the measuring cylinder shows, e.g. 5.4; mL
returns 510; mL
